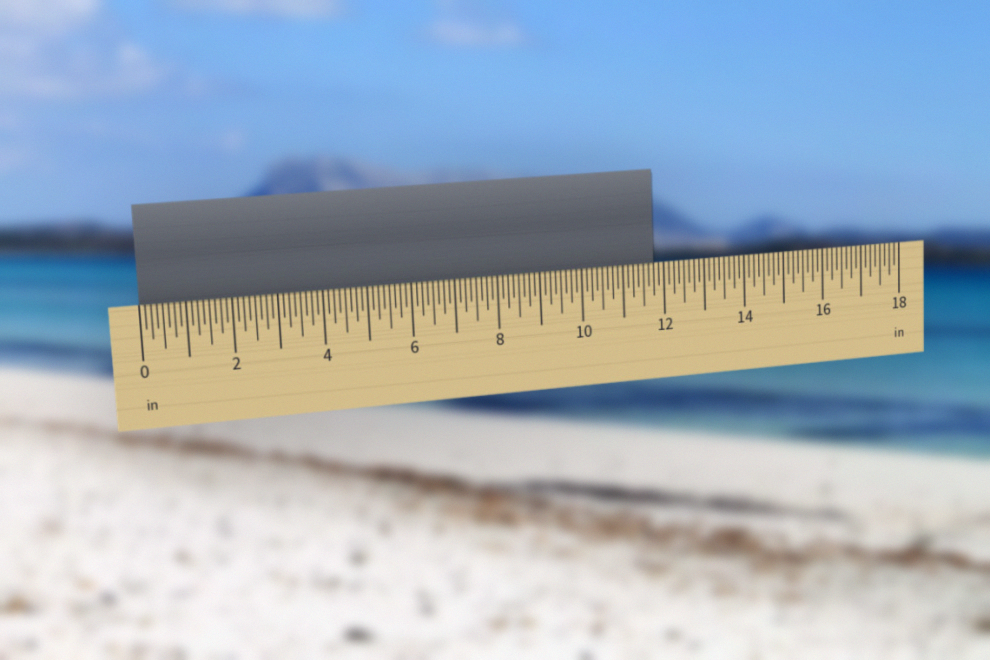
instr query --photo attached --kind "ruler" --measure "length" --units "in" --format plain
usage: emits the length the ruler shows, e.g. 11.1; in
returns 11.75; in
